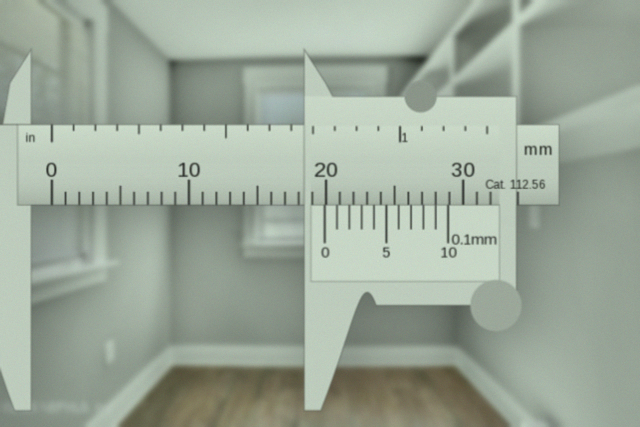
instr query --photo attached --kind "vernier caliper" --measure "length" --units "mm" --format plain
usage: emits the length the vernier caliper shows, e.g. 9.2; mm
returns 19.9; mm
